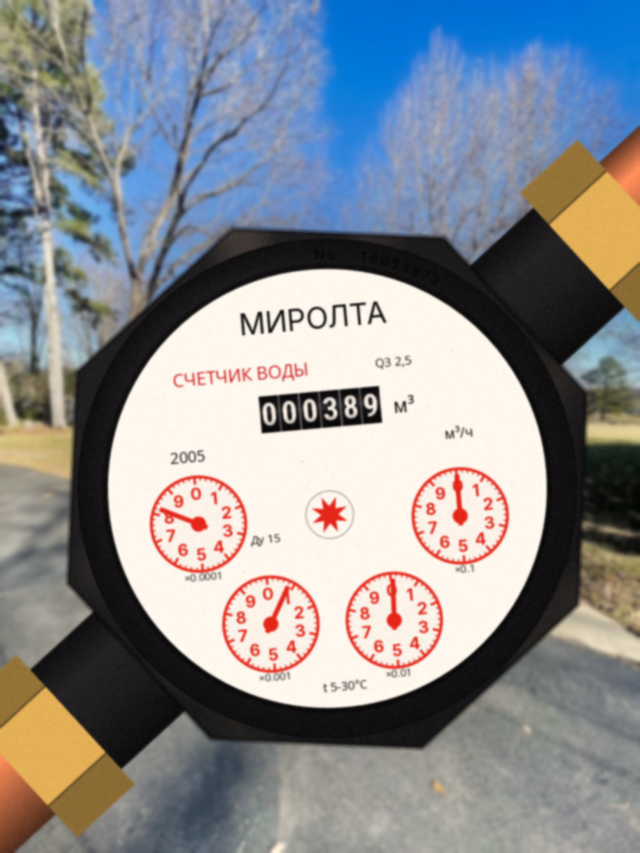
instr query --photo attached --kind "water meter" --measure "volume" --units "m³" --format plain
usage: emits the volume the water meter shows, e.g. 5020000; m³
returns 389.0008; m³
